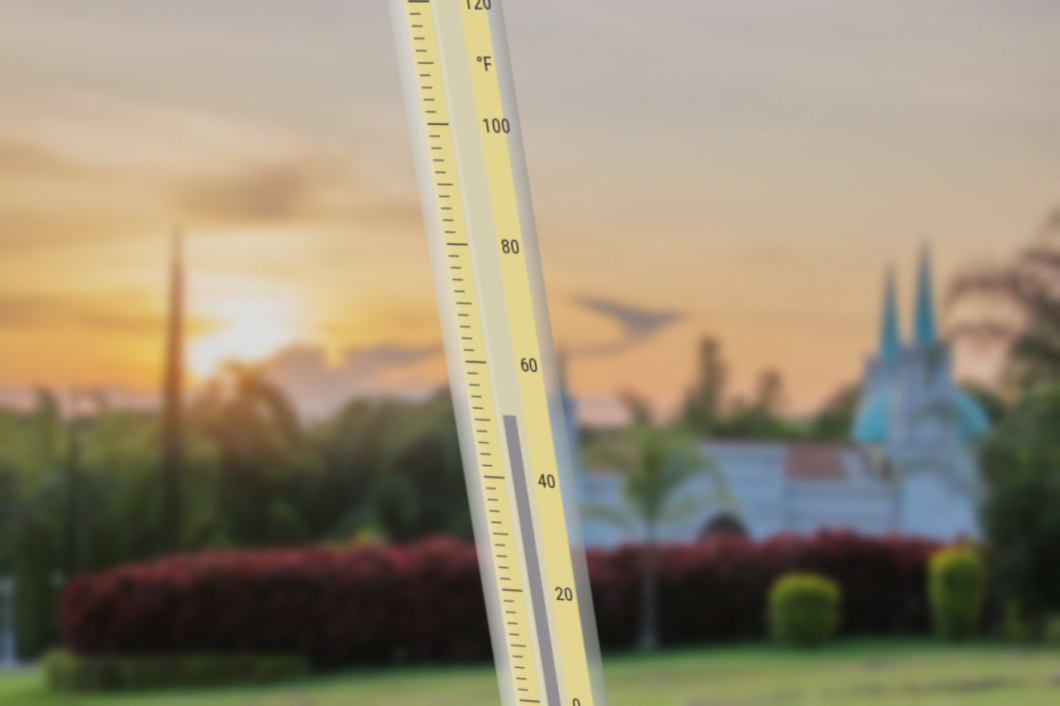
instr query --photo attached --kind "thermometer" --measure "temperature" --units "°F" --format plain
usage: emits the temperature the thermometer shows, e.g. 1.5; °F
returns 51; °F
